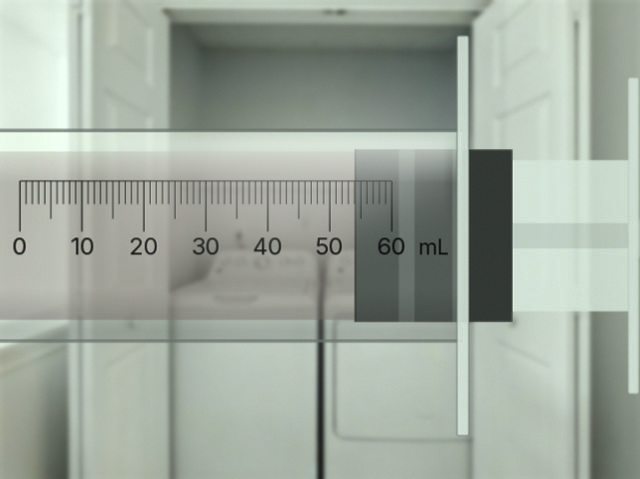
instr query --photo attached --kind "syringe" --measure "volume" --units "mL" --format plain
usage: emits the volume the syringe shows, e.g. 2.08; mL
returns 54; mL
